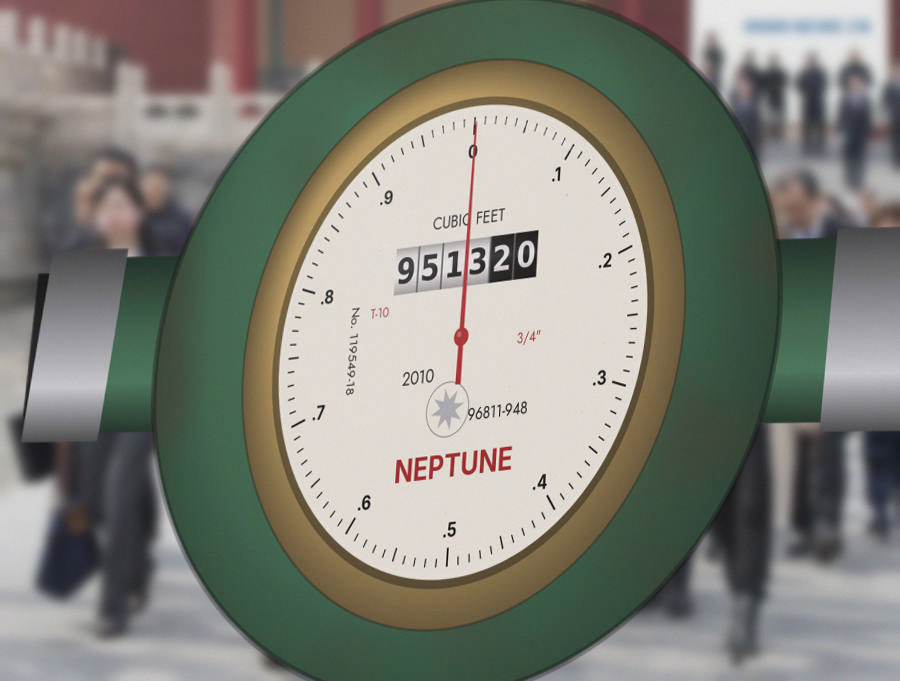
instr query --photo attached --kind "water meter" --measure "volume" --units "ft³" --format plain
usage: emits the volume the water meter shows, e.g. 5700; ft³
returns 951320.00; ft³
